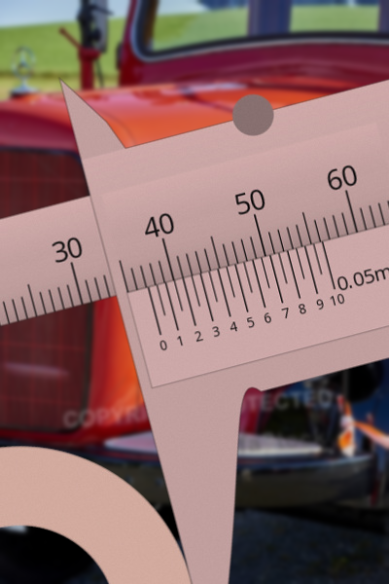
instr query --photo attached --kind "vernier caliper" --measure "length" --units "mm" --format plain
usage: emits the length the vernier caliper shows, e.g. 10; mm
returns 37.2; mm
